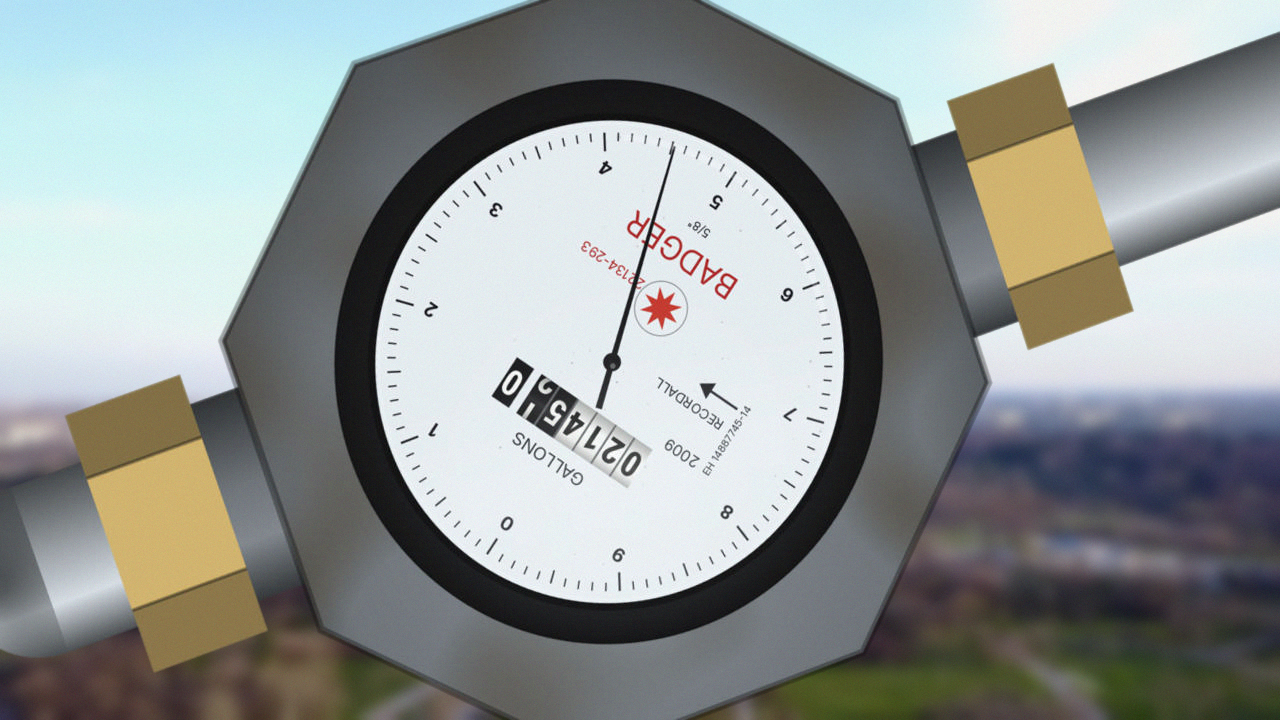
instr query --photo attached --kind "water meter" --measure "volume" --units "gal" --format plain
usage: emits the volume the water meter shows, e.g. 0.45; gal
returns 214514.5; gal
